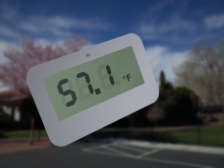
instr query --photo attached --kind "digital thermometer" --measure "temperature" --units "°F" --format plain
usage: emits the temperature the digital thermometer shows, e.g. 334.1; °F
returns 57.1; °F
